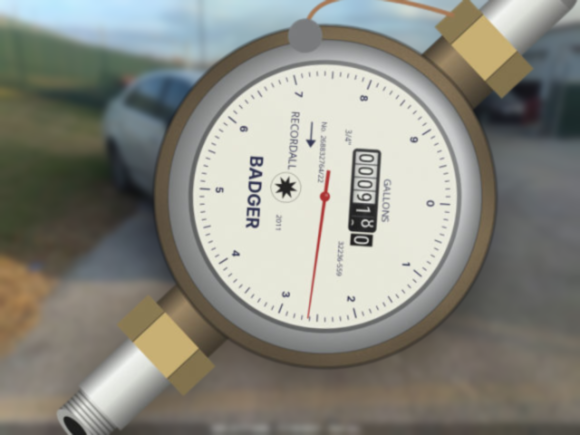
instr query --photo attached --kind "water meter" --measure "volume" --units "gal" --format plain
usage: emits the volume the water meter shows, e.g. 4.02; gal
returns 9182.6; gal
